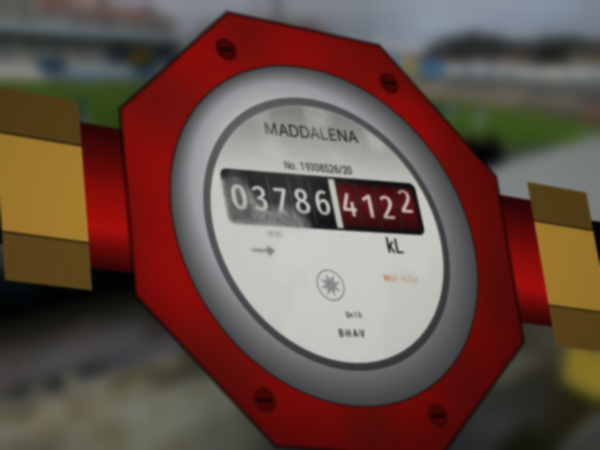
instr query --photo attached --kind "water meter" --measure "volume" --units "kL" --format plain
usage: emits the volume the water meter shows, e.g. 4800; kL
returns 3786.4122; kL
